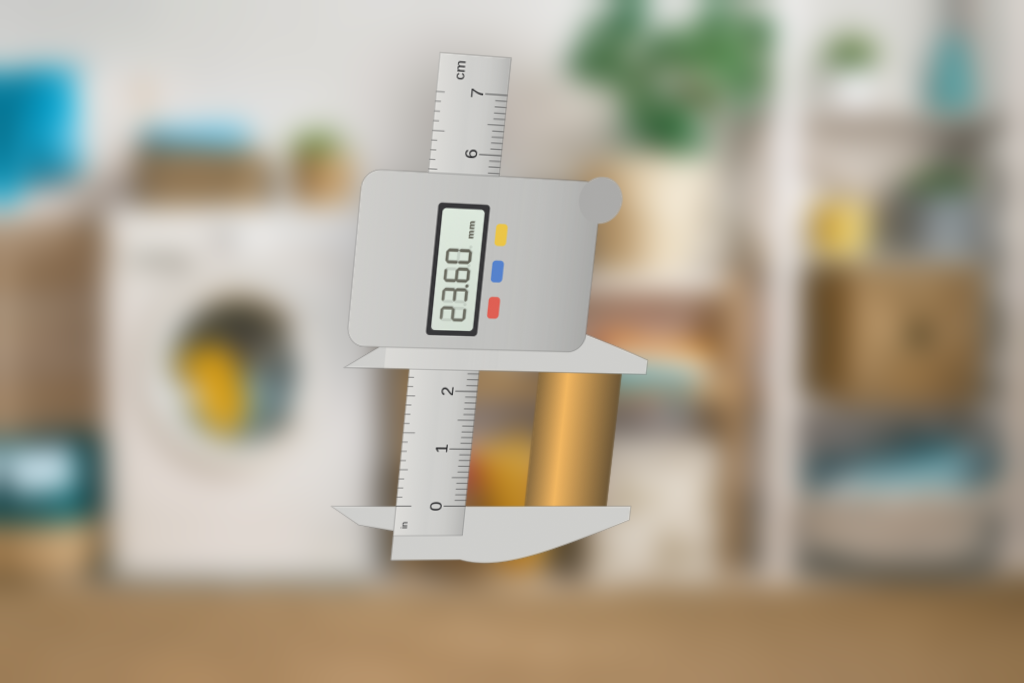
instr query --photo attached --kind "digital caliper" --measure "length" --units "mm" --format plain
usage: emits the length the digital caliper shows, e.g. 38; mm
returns 23.60; mm
